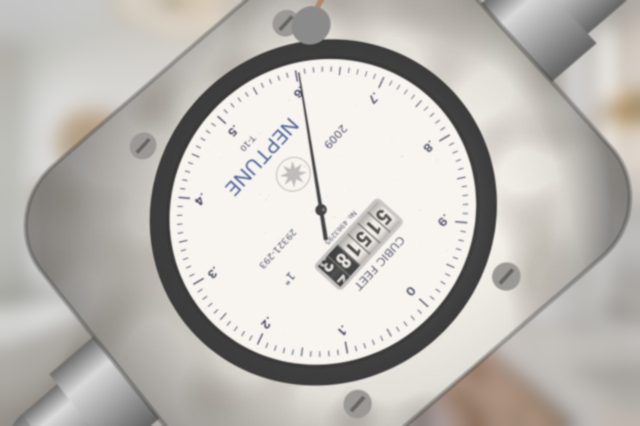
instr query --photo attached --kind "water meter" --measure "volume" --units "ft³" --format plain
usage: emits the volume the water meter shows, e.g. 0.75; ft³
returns 515182.60; ft³
